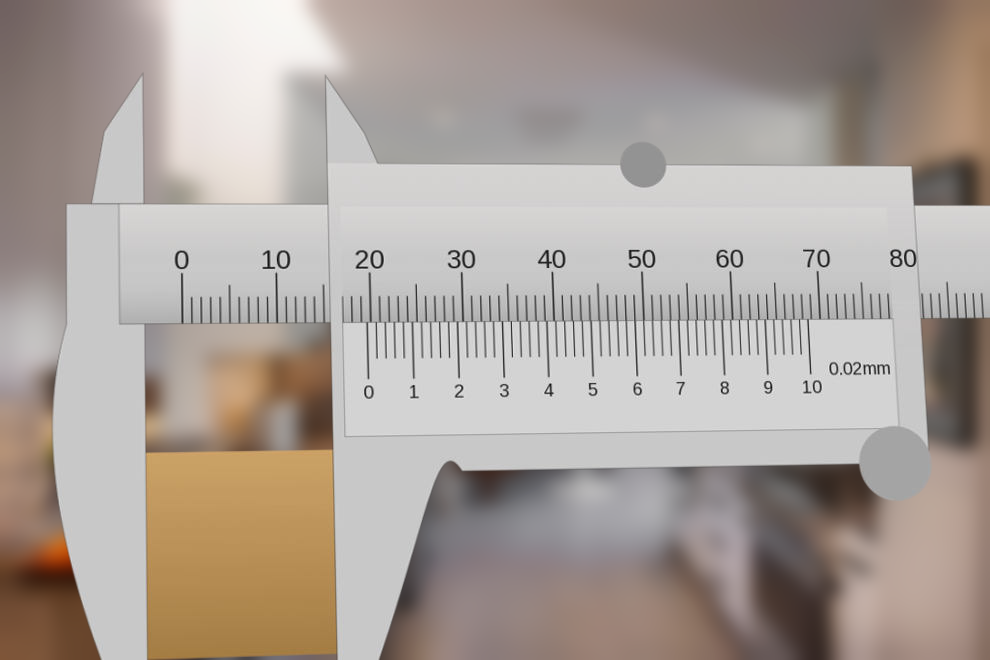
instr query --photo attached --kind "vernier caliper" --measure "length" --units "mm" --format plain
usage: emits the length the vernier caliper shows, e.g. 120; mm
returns 19.6; mm
